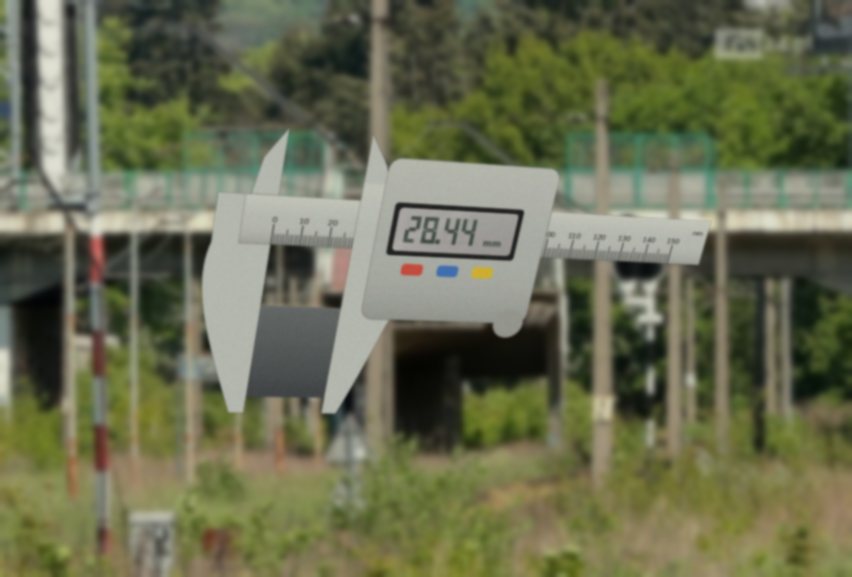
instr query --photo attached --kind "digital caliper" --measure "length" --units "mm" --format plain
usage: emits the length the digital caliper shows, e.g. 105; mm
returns 28.44; mm
